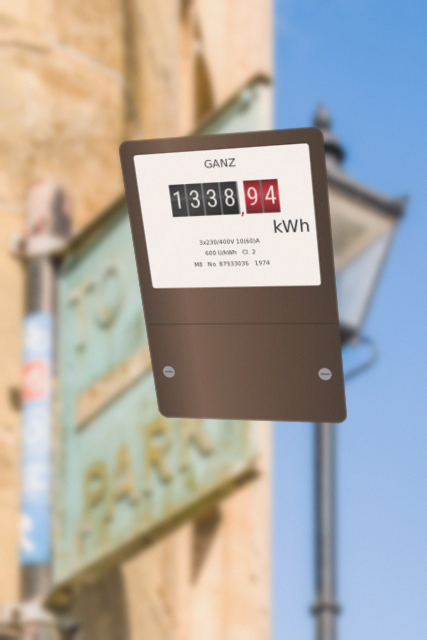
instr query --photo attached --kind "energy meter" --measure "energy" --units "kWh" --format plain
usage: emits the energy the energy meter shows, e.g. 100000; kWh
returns 1338.94; kWh
